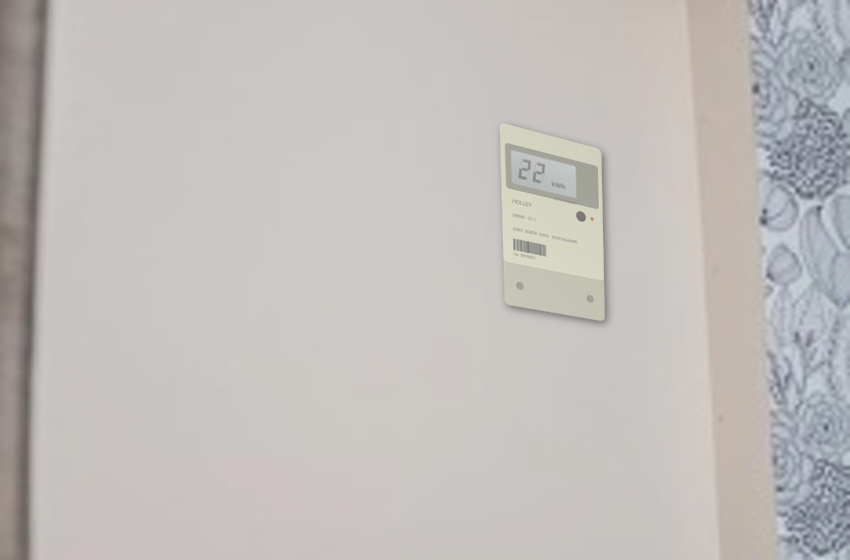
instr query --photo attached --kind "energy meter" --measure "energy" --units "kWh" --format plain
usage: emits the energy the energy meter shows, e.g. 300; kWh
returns 22; kWh
